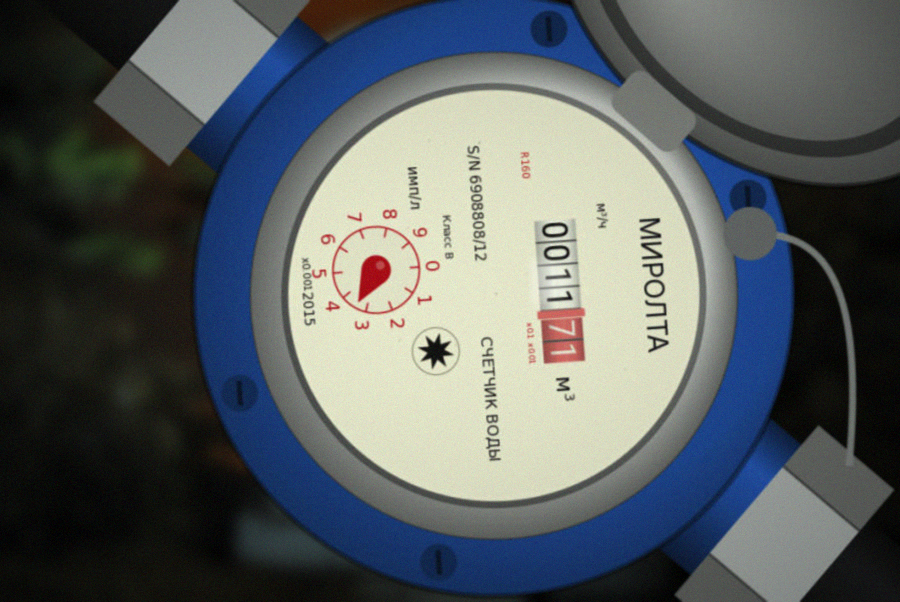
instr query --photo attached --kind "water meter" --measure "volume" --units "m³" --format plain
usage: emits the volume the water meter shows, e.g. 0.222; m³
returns 11.713; m³
